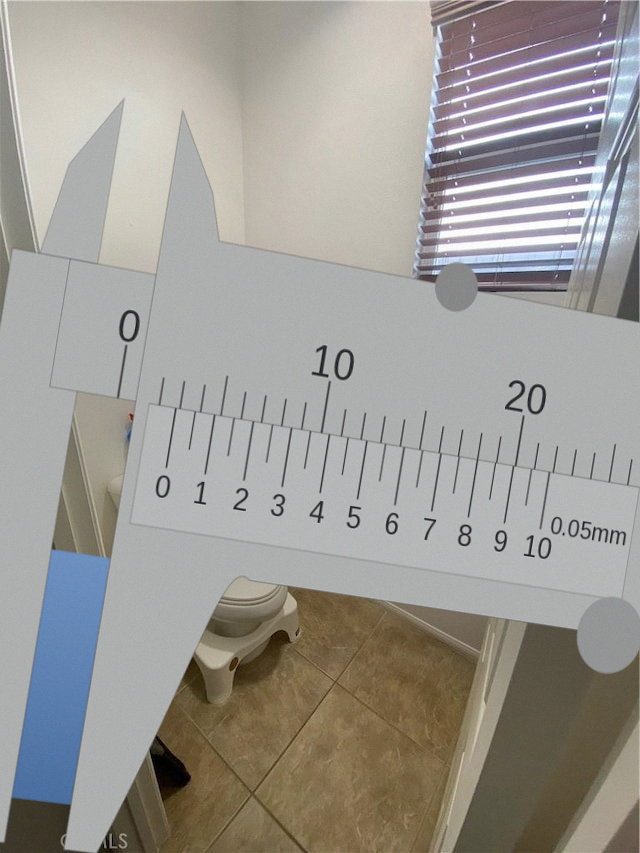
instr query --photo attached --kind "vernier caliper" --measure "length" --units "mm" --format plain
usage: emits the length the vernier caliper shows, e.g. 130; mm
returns 2.8; mm
